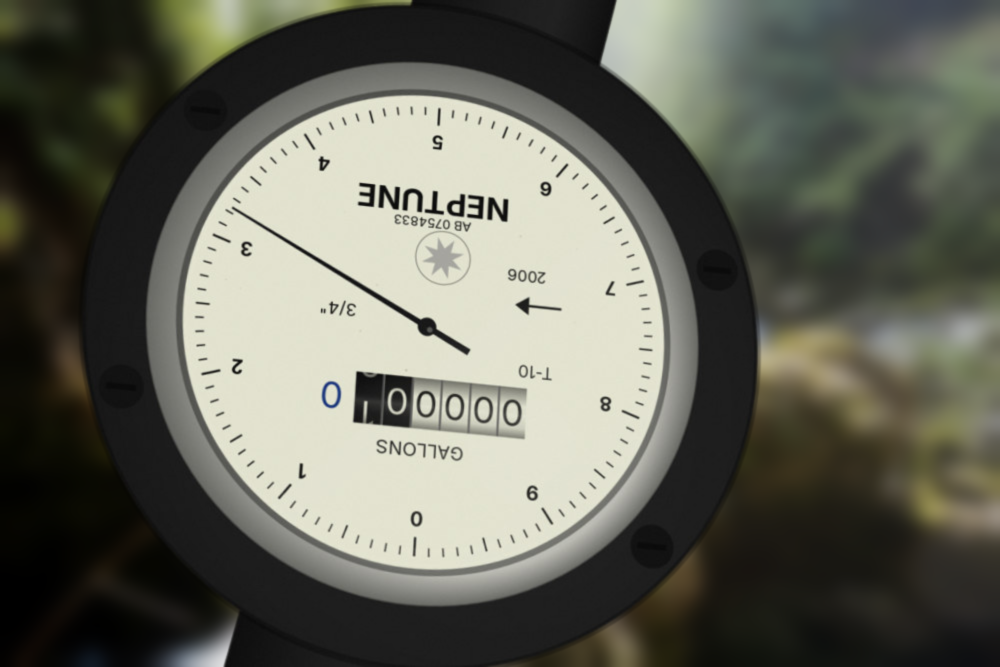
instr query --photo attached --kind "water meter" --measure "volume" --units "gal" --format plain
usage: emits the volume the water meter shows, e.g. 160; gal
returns 13.2; gal
